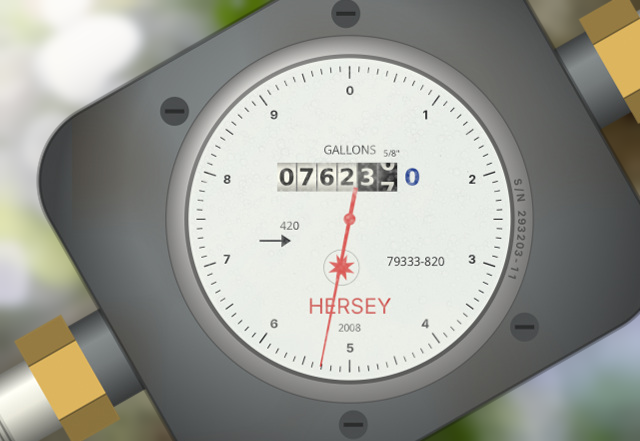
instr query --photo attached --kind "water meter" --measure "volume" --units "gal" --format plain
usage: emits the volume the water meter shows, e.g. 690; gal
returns 762365.3; gal
